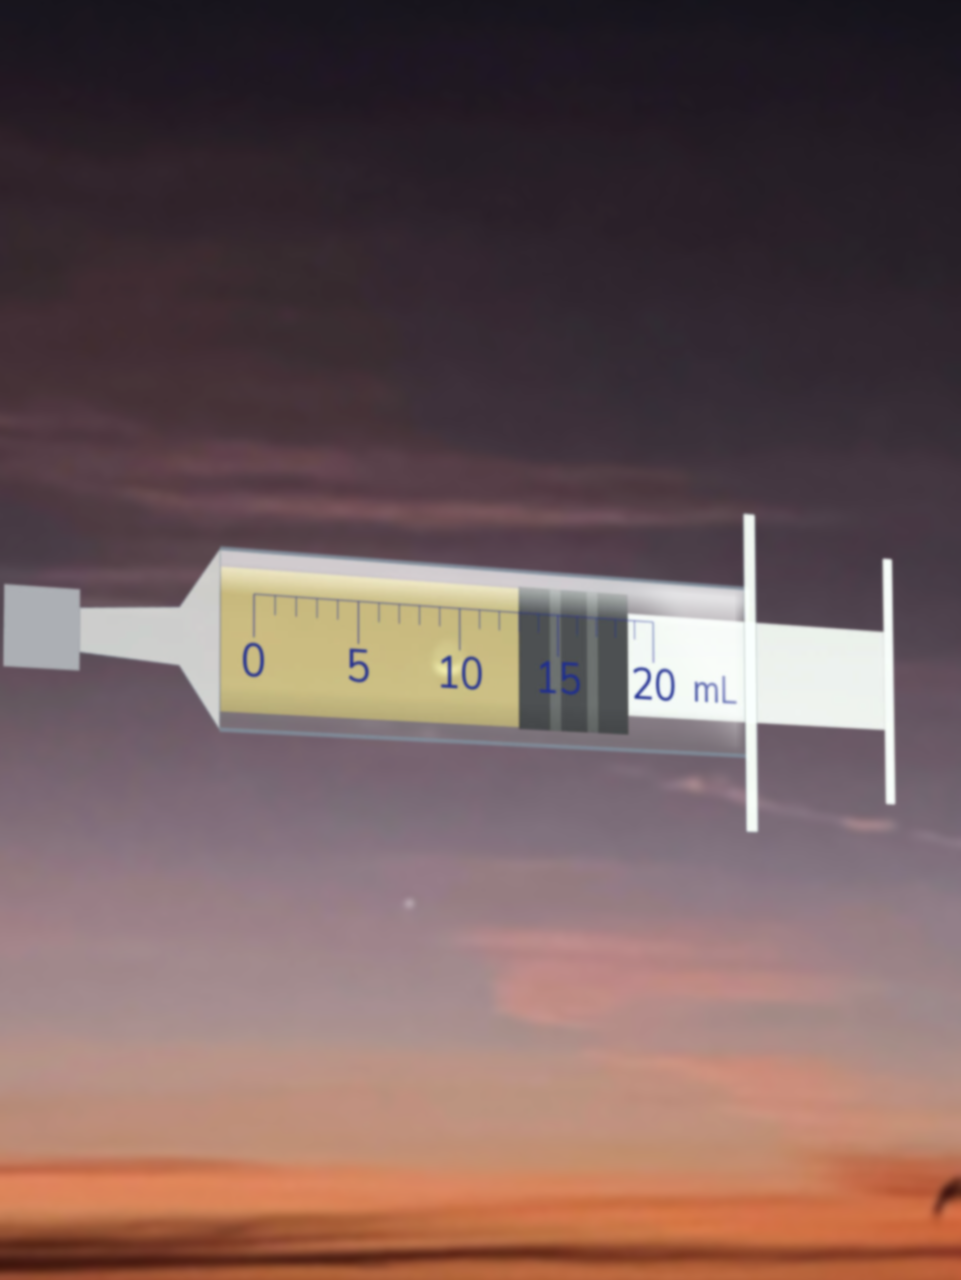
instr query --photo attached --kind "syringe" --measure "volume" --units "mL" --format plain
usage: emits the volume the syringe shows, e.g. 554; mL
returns 13; mL
